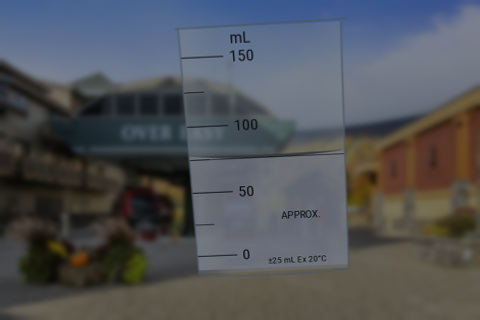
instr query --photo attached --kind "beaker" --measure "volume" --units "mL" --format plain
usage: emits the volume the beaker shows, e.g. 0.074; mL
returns 75; mL
